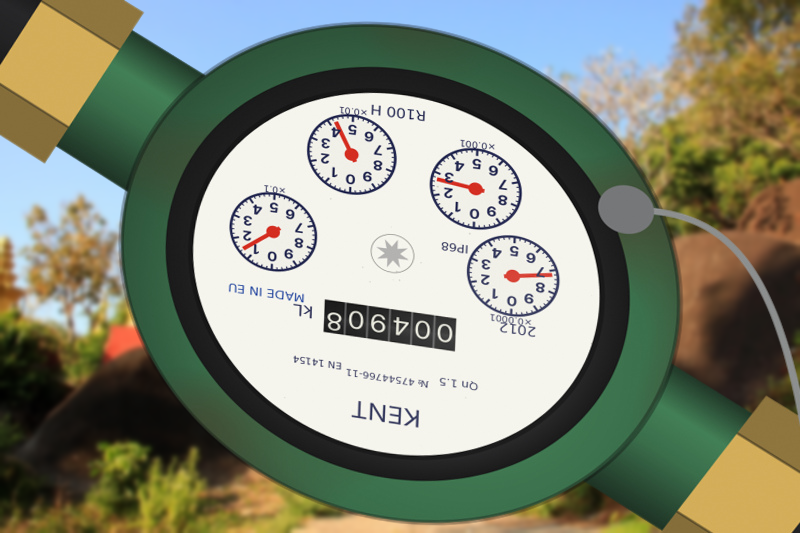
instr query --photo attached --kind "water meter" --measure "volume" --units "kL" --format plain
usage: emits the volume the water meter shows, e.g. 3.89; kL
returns 4908.1427; kL
